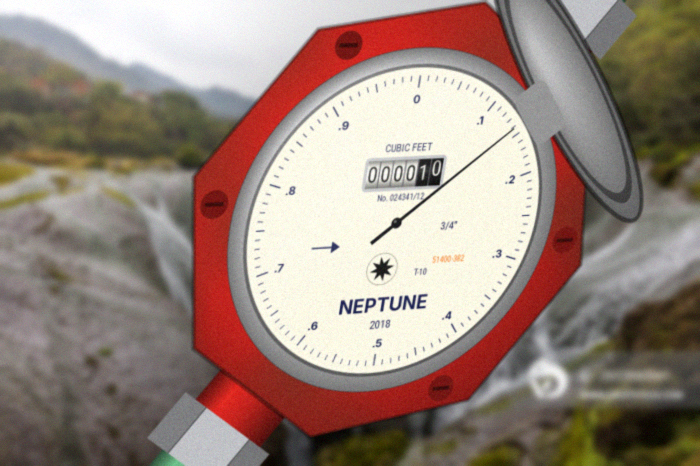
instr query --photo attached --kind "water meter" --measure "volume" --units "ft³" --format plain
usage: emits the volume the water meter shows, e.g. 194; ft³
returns 10.14; ft³
